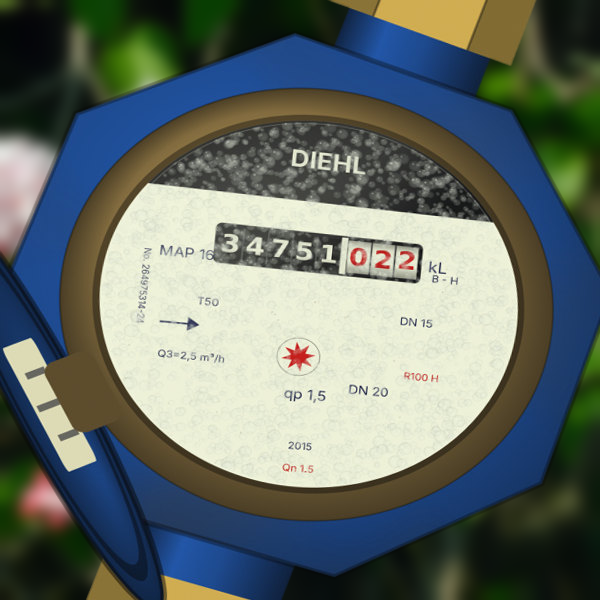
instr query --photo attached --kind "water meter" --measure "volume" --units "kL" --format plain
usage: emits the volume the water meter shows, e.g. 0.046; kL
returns 34751.022; kL
